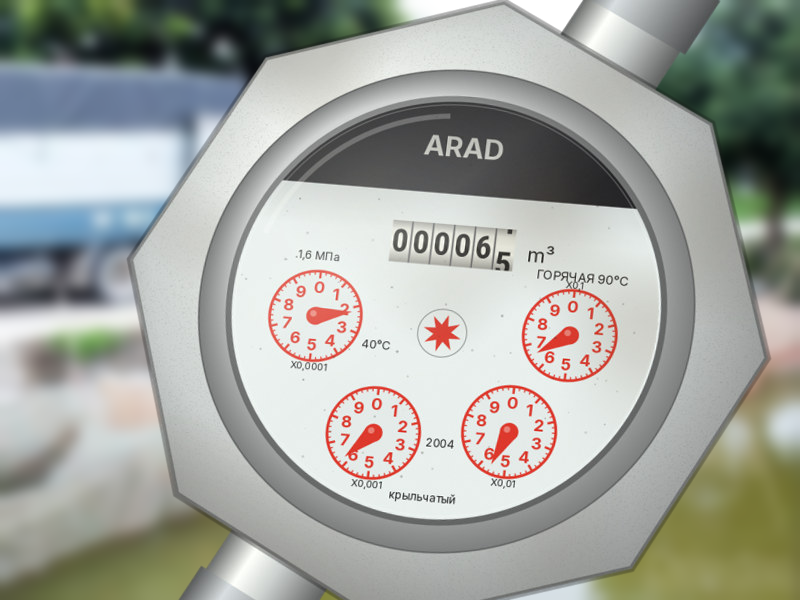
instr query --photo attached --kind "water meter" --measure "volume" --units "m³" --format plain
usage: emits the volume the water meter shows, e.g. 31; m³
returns 64.6562; m³
